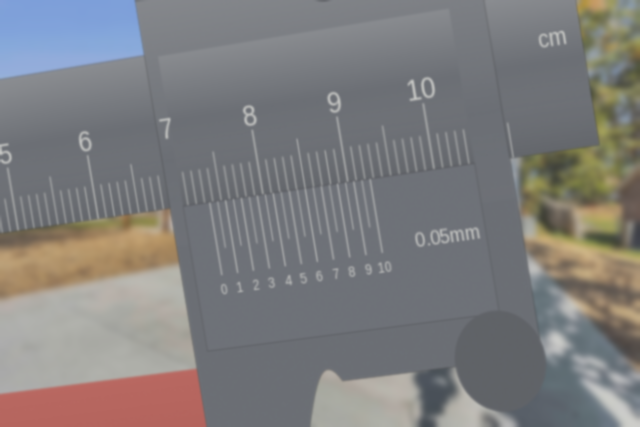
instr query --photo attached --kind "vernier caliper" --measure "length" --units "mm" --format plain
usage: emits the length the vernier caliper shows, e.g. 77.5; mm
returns 73.6; mm
